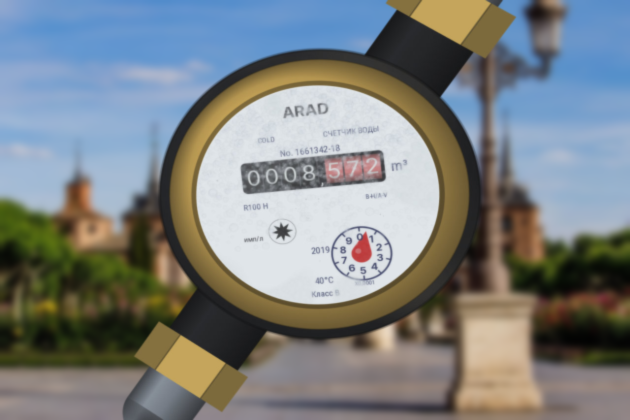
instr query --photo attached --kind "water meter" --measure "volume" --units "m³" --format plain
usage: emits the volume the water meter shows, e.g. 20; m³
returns 8.5720; m³
